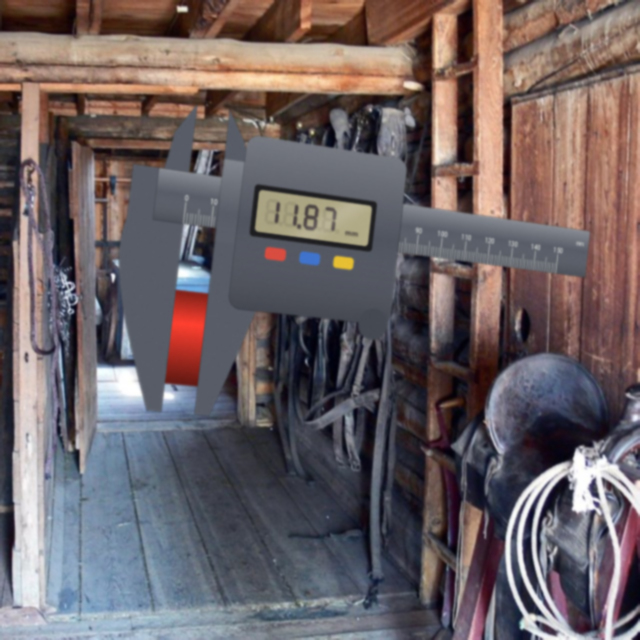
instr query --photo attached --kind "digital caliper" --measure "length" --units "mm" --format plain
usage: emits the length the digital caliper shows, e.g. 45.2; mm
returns 11.87; mm
